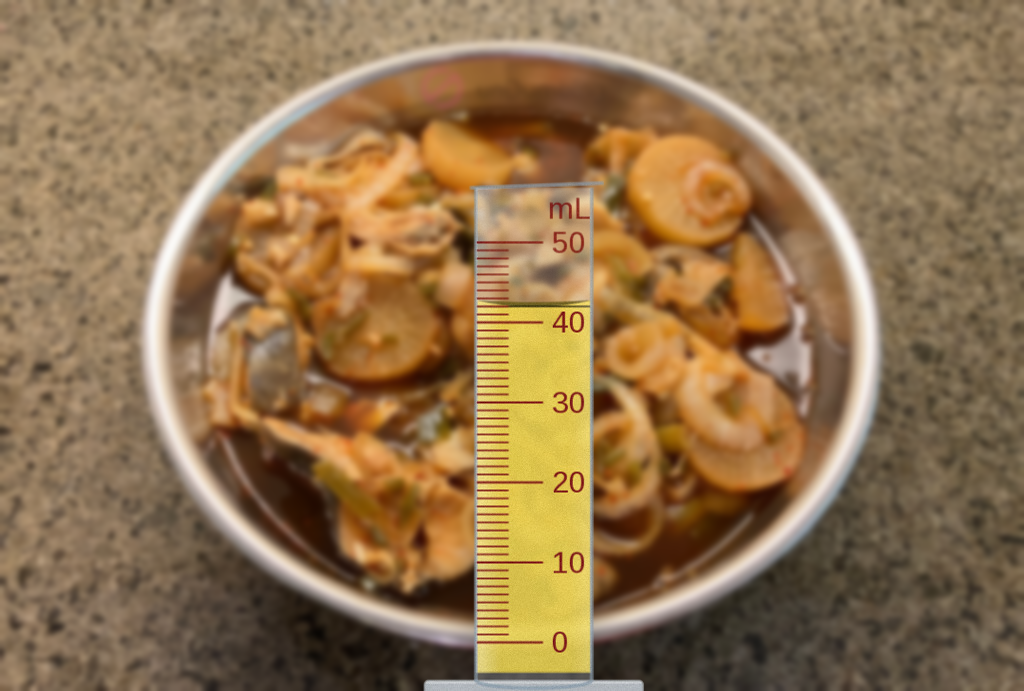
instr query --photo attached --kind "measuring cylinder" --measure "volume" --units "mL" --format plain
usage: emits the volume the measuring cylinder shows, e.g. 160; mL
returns 42; mL
